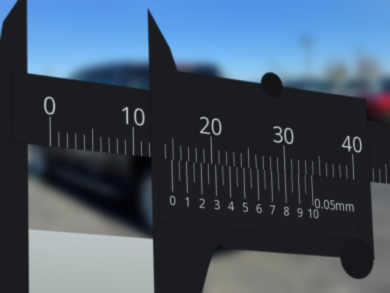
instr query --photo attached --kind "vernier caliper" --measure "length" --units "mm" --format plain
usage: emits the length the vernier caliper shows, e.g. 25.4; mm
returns 14.8; mm
